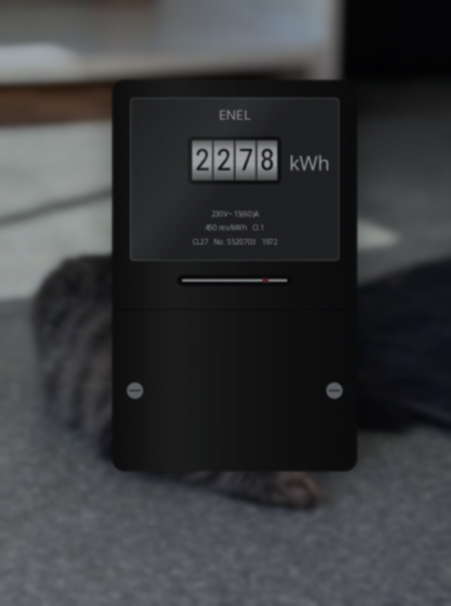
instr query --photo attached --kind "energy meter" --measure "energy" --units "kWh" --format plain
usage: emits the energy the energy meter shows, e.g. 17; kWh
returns 2278; kWh
